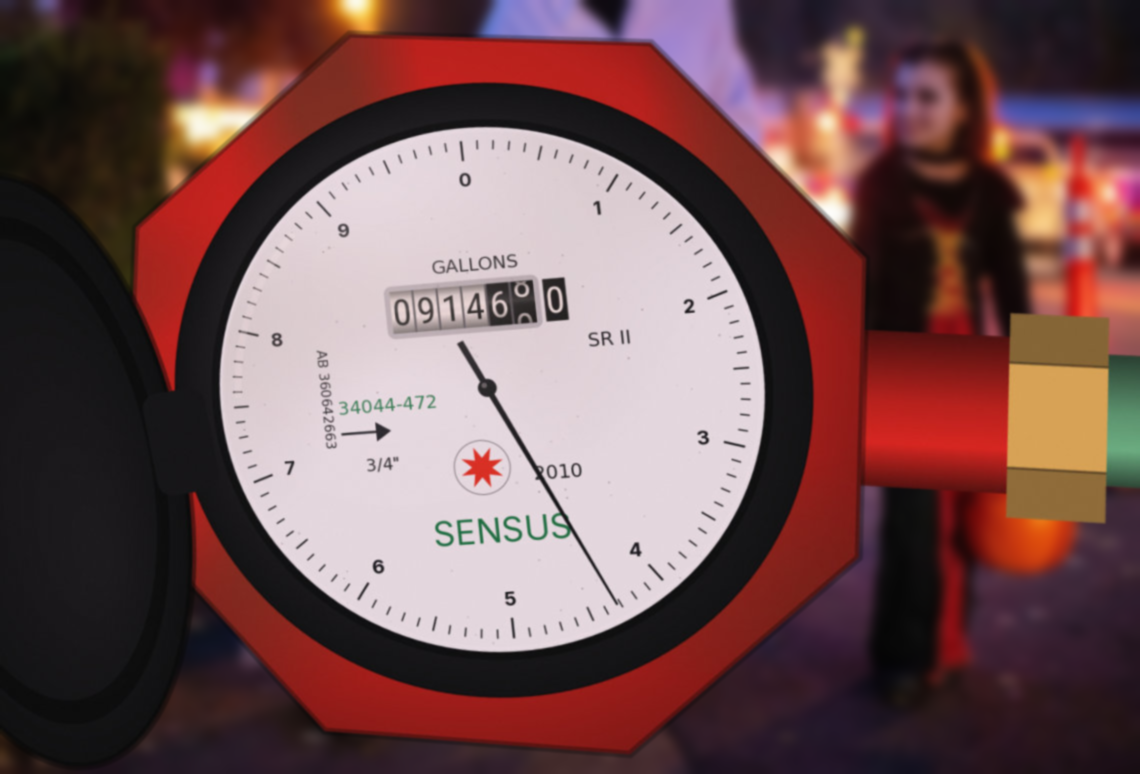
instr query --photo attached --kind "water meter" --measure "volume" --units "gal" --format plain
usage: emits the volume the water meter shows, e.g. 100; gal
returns 914684.3; gal
